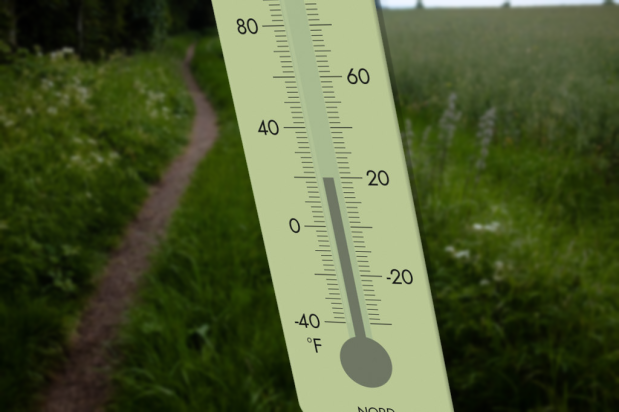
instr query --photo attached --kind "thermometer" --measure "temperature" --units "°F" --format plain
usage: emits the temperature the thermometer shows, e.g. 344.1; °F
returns 20; °F
